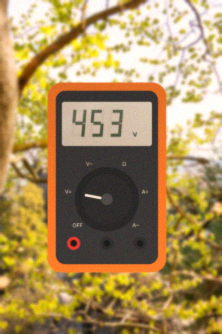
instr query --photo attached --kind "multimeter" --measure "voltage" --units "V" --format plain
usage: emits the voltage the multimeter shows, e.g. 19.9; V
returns 453; V
